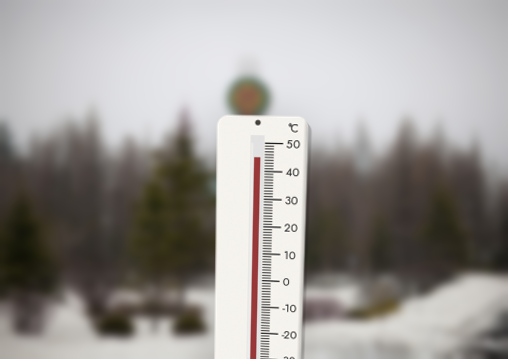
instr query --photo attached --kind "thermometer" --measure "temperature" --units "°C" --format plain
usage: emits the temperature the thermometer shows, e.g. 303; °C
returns 45; °C
